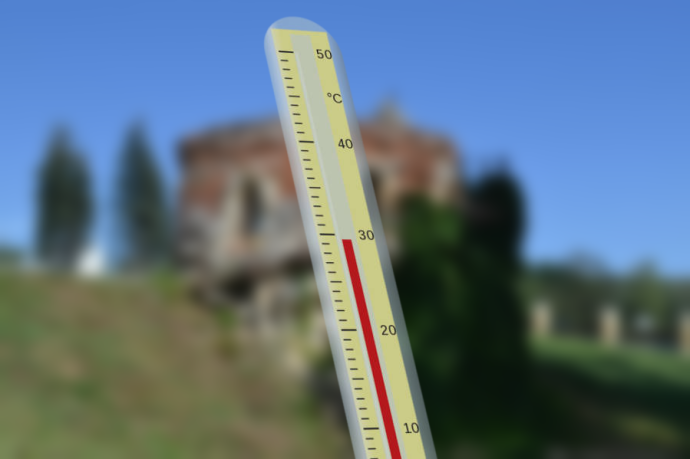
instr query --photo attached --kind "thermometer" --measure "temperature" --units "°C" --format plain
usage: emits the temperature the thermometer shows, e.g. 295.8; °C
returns 29.5; °C
